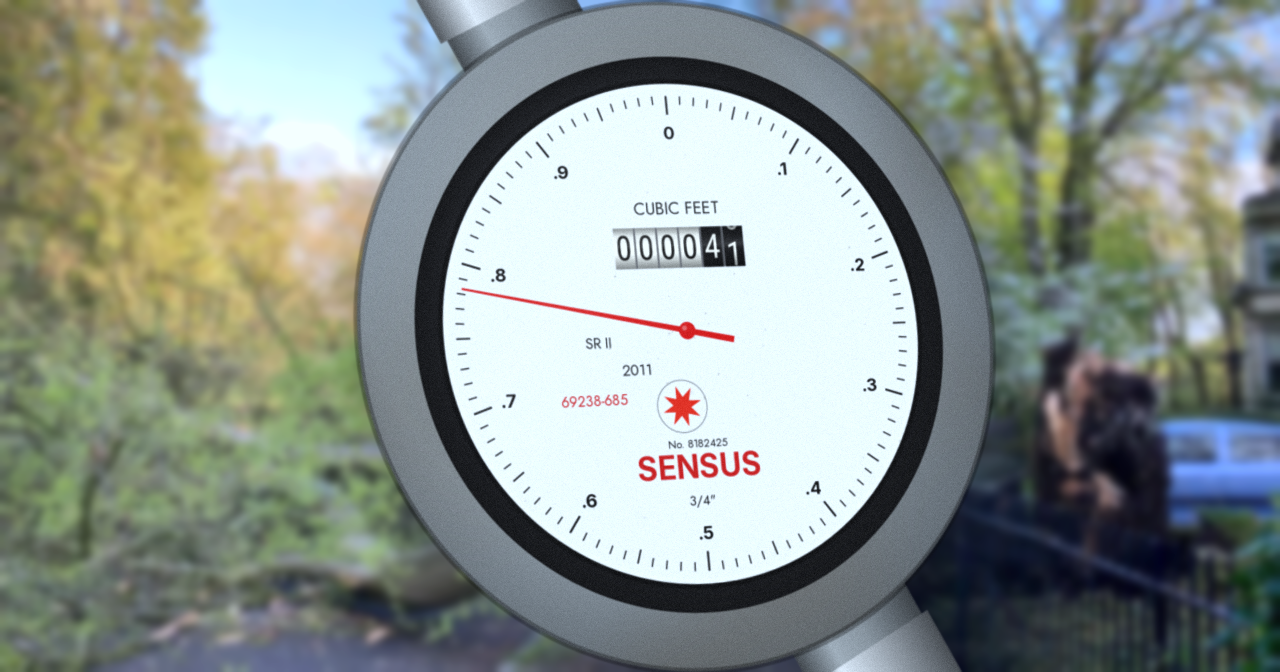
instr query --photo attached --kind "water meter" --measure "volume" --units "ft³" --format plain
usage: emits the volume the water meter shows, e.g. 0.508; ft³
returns 40.78; ft³
